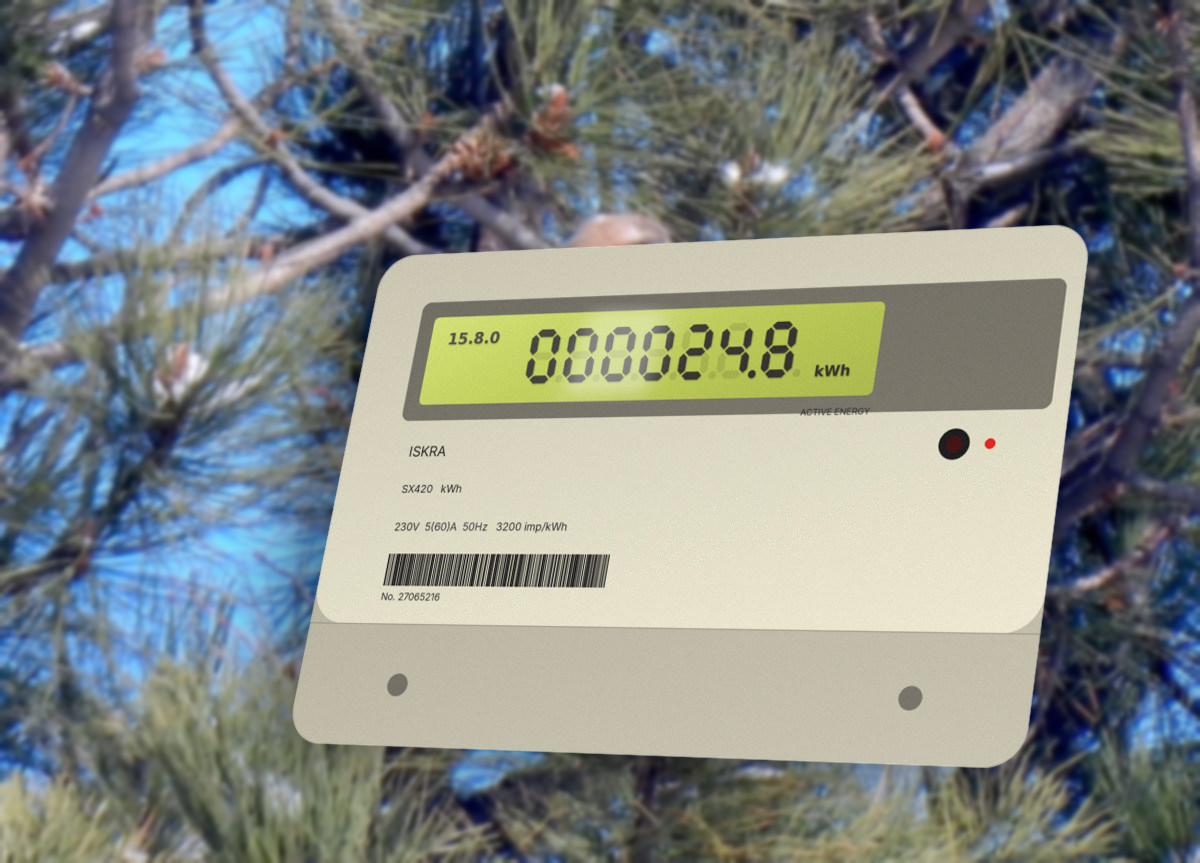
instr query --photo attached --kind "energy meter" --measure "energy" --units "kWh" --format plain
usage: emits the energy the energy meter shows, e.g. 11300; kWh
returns 24.8; kWh
